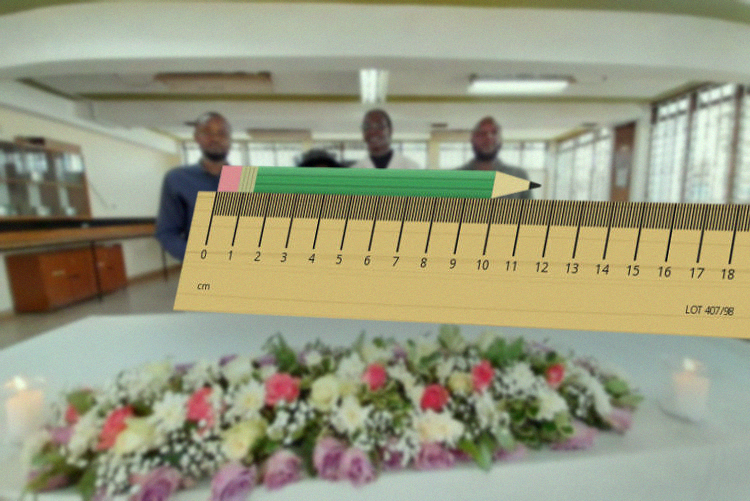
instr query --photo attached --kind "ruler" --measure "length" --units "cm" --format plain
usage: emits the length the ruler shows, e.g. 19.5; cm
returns 11.5; cm
